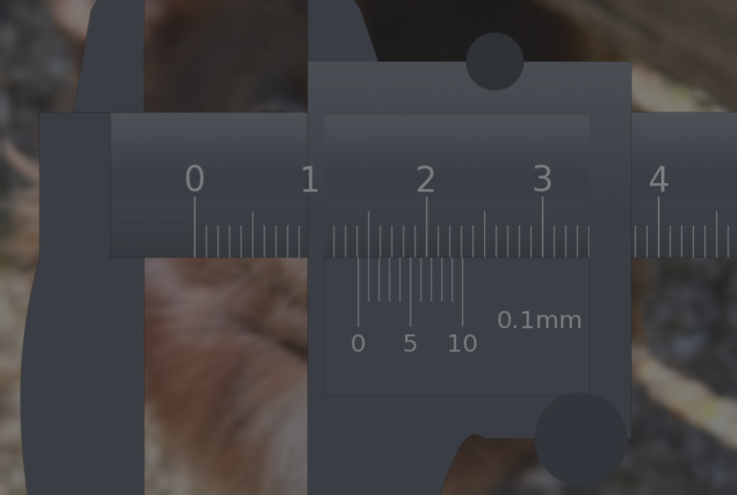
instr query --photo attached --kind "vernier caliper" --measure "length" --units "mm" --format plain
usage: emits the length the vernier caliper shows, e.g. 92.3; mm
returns 14.1; mm
